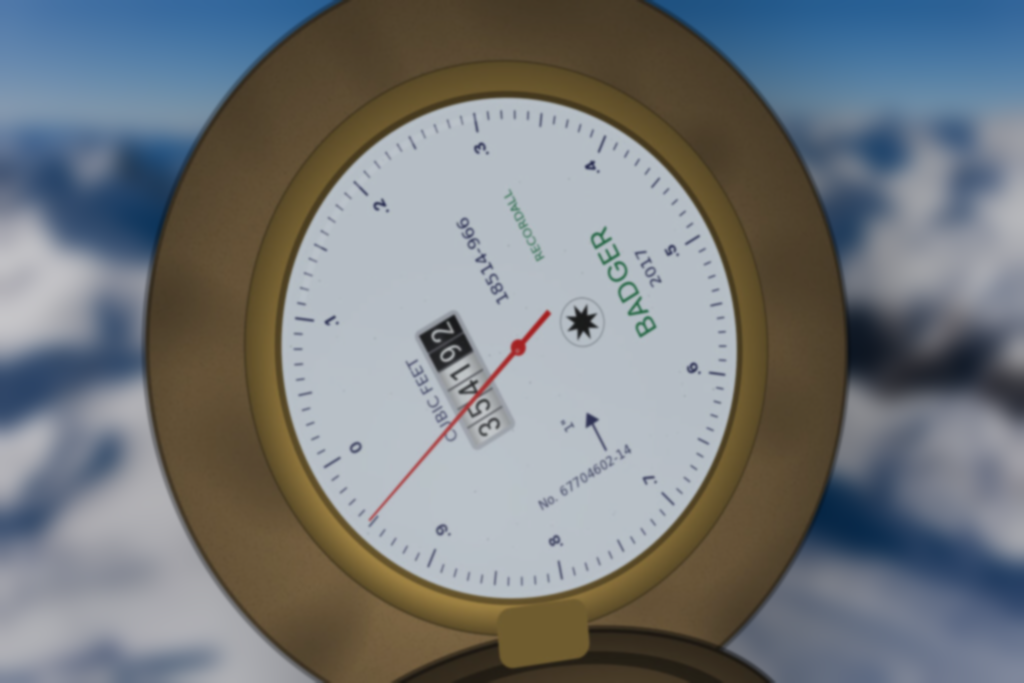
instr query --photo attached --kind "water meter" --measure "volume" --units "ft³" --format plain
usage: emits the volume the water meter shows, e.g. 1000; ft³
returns 354191.95; ft³
